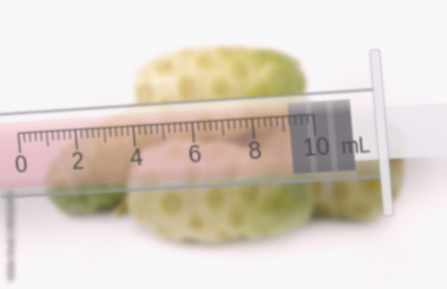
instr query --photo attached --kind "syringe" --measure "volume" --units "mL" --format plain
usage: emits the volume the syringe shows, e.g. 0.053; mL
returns 9.2; mL
